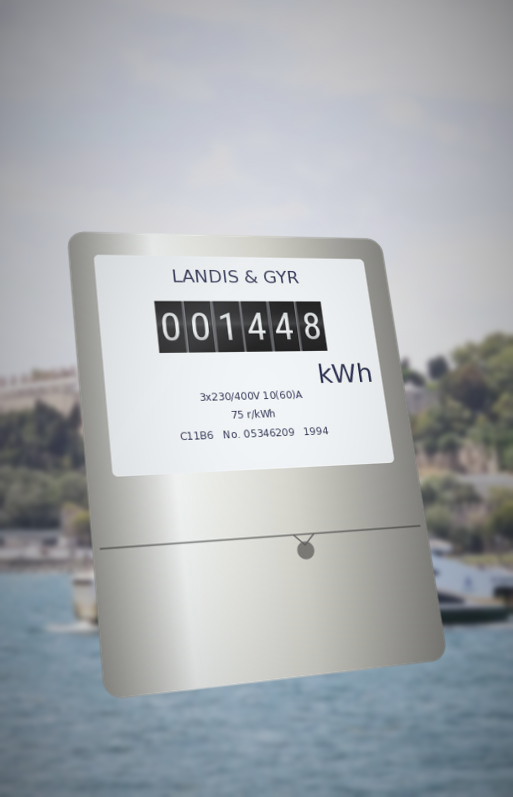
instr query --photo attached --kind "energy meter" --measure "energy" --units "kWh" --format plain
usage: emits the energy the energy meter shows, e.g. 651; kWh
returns 1448; kWh
